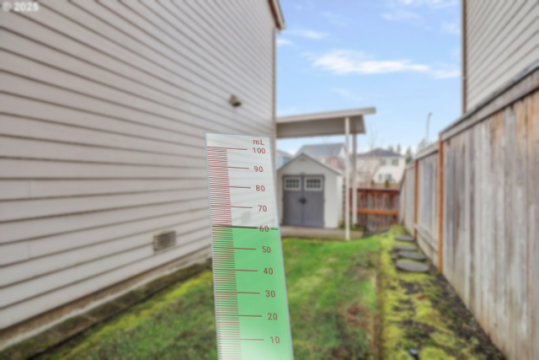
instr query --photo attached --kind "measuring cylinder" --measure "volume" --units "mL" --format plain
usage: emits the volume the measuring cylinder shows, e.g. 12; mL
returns 60; mL
